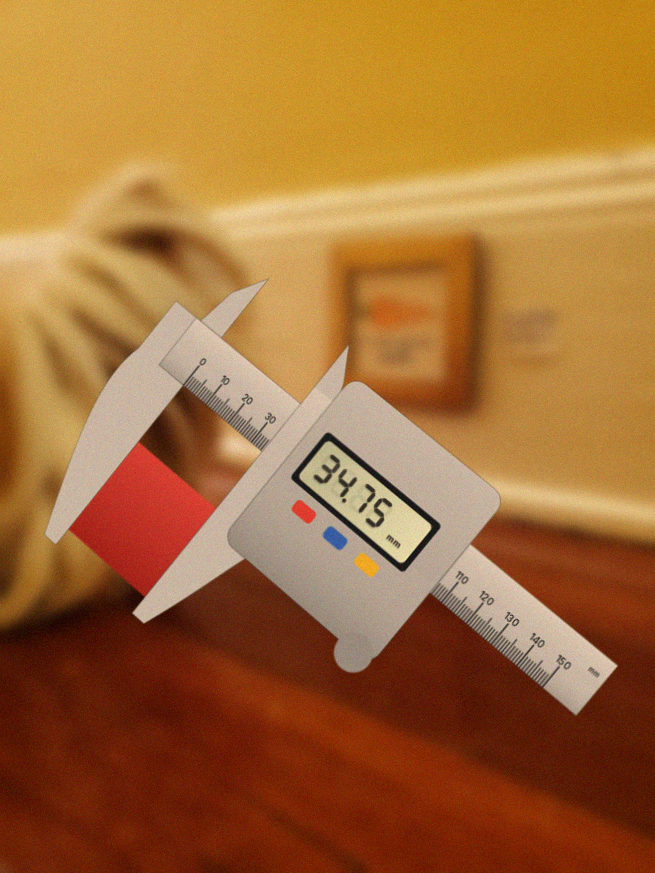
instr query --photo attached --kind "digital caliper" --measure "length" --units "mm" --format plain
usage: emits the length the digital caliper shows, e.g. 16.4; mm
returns 34.75; mm
